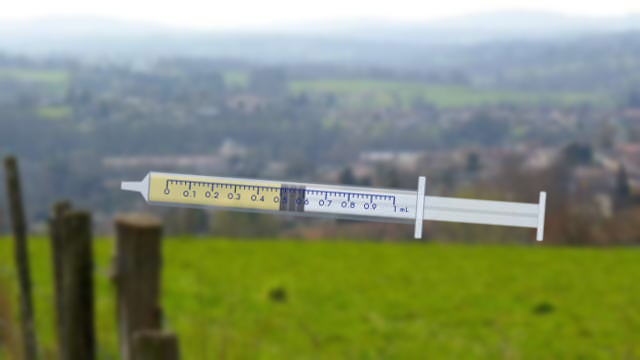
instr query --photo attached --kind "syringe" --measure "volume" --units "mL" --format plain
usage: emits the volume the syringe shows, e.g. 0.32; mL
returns 0.5; mL
